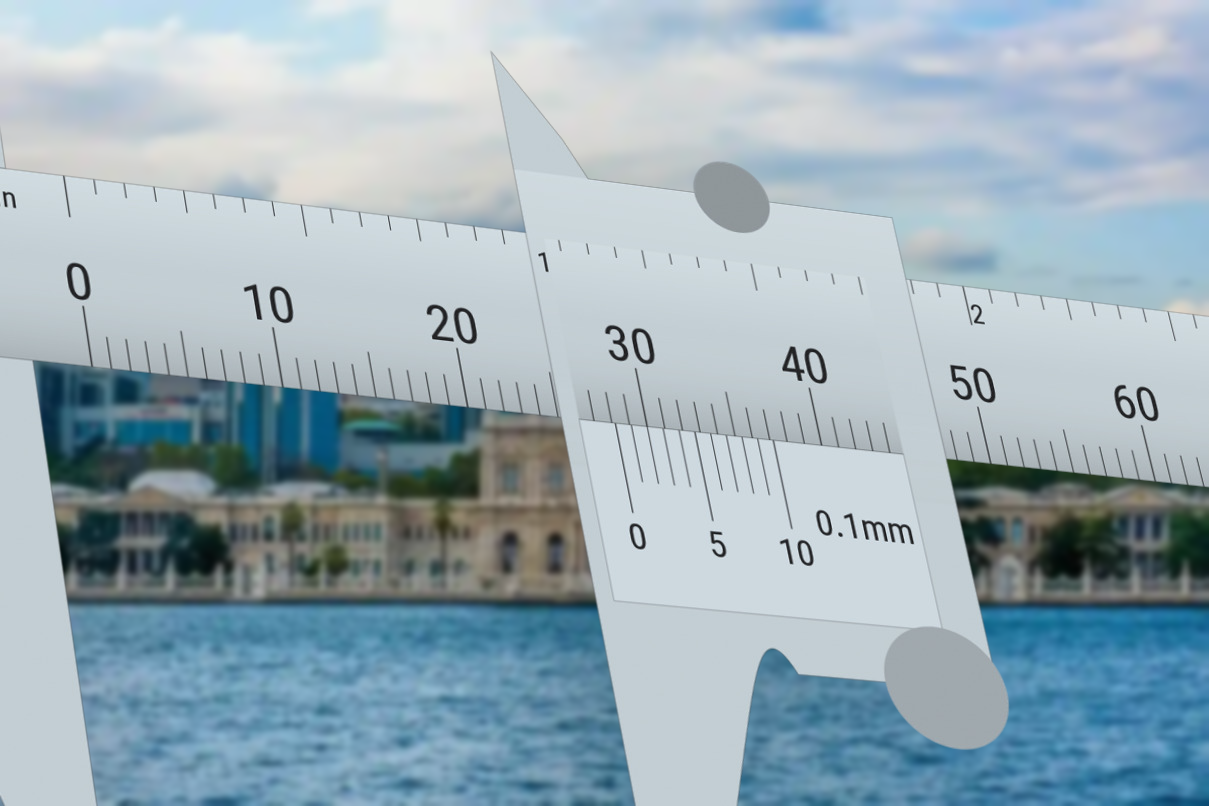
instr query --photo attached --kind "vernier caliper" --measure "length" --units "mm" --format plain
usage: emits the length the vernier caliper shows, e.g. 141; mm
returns 28.2; mm
